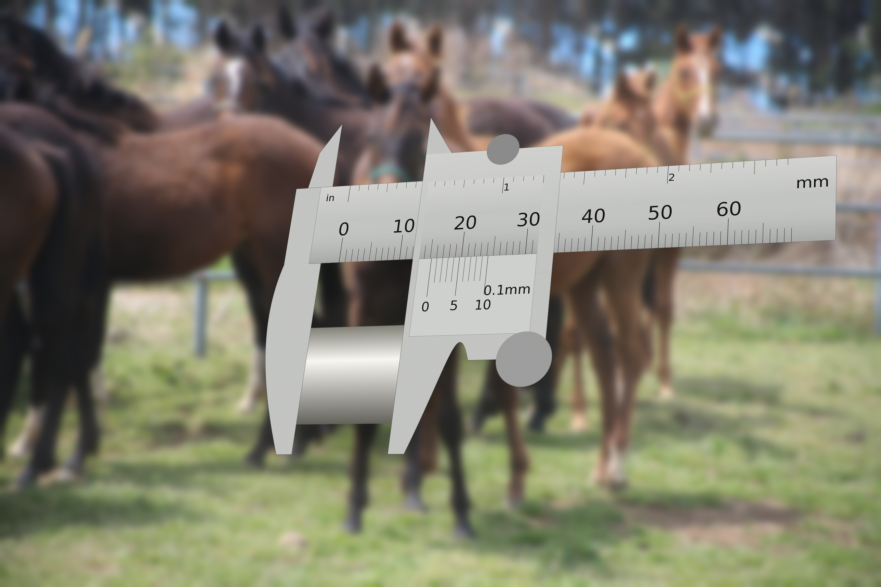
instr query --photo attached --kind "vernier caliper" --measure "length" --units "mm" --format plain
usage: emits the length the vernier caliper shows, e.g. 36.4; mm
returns 15.2; mm
